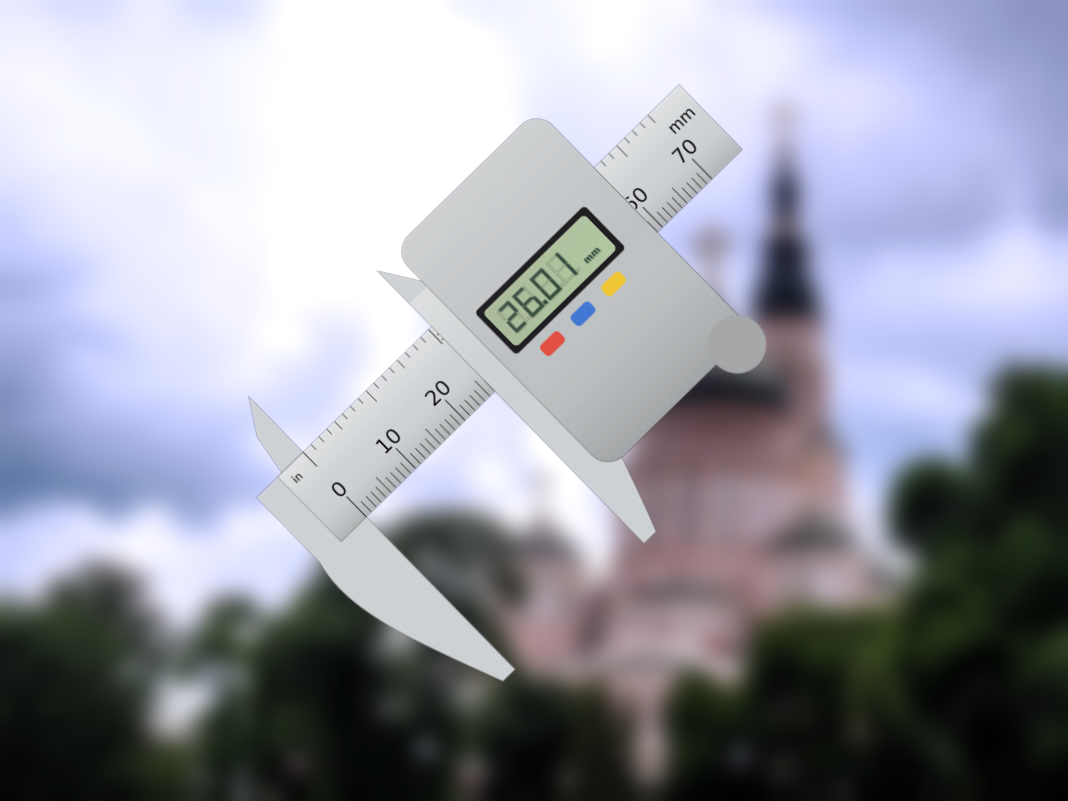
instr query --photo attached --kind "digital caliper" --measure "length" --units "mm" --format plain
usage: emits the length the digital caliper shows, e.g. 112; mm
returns 26.01; mm
